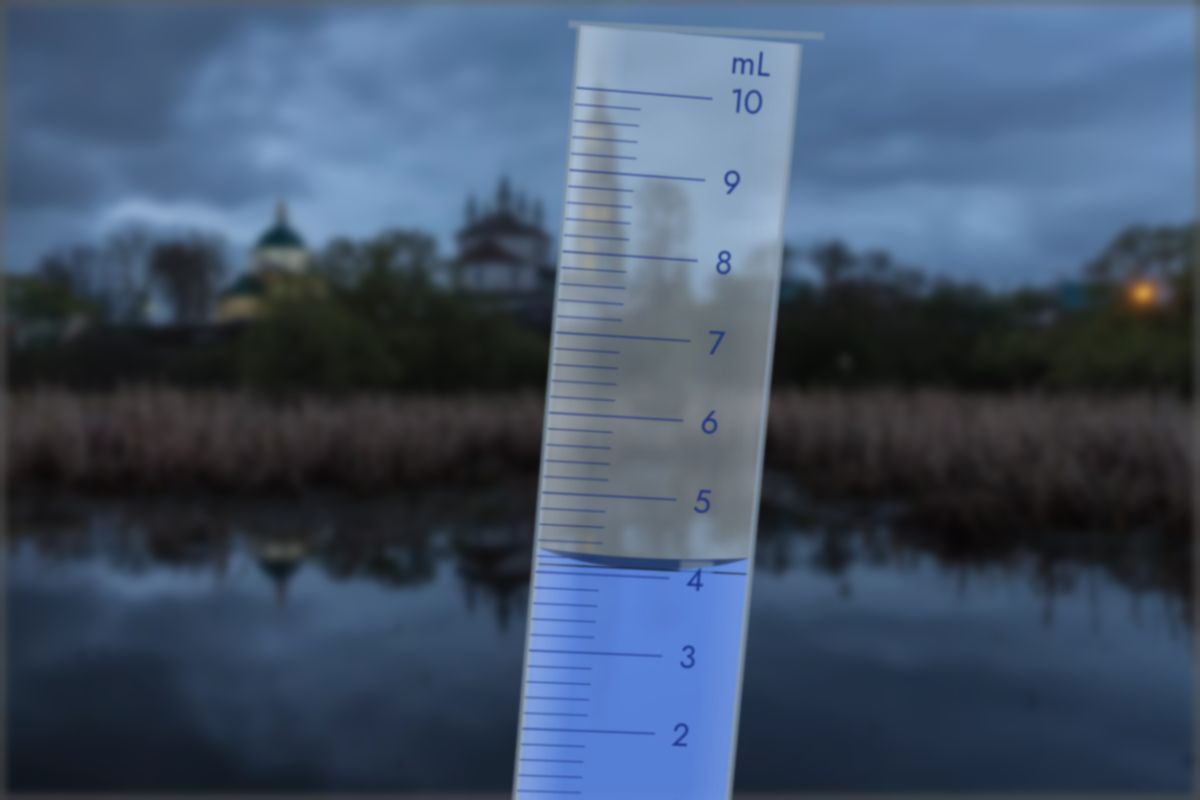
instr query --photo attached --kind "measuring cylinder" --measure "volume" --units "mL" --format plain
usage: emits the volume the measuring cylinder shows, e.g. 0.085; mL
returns 4.1; mL
